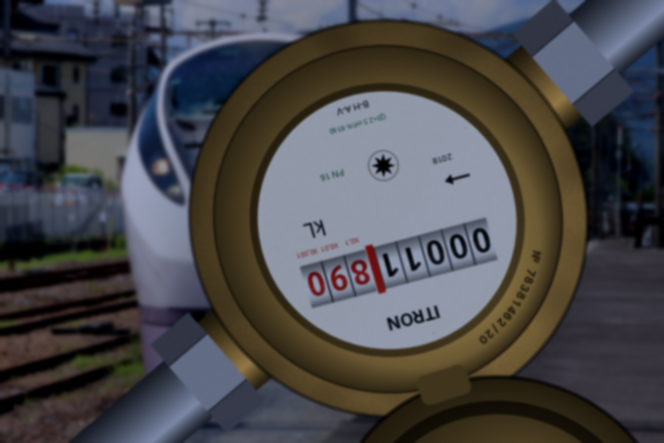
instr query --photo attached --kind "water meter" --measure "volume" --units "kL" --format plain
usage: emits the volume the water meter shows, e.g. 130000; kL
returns 11.890; kL
